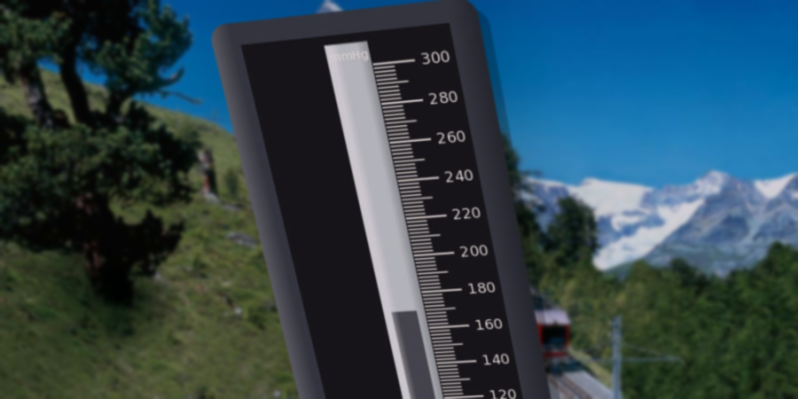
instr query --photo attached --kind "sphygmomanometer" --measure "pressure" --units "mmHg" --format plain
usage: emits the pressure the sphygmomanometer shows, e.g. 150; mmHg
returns 170; mmHg
